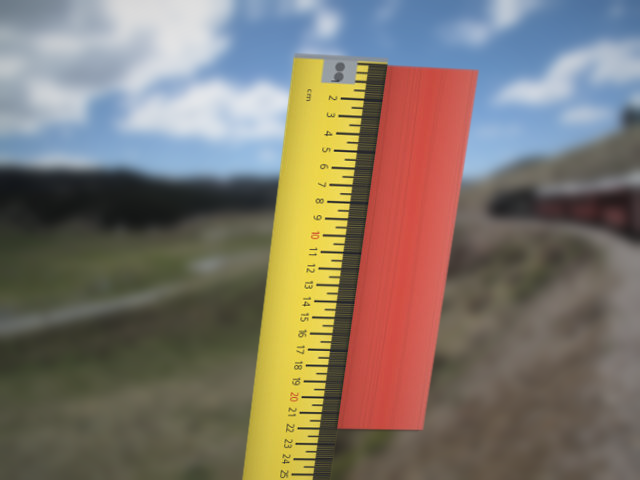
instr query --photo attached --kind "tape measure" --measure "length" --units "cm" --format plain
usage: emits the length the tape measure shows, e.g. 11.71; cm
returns 22; cm
